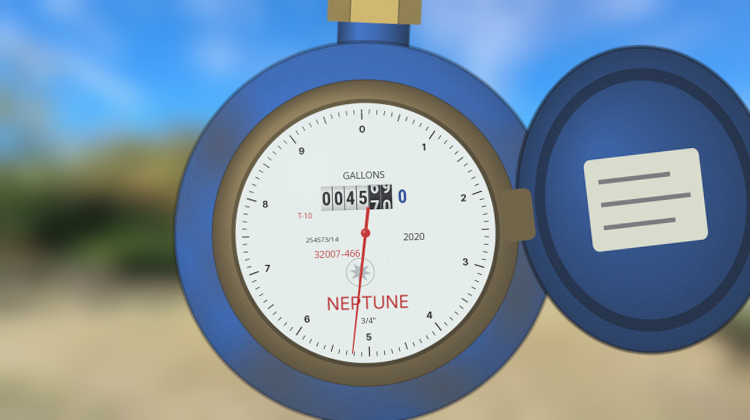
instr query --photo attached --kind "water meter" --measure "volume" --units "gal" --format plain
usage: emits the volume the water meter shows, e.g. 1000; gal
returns 45695.2; gal
